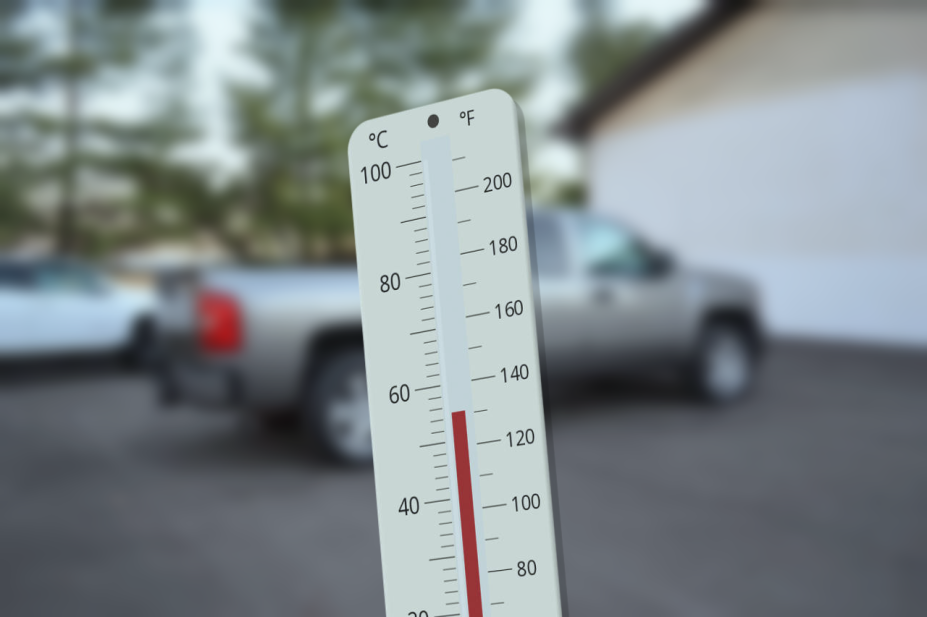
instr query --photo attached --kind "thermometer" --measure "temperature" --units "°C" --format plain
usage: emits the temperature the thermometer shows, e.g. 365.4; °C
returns 55; °C
